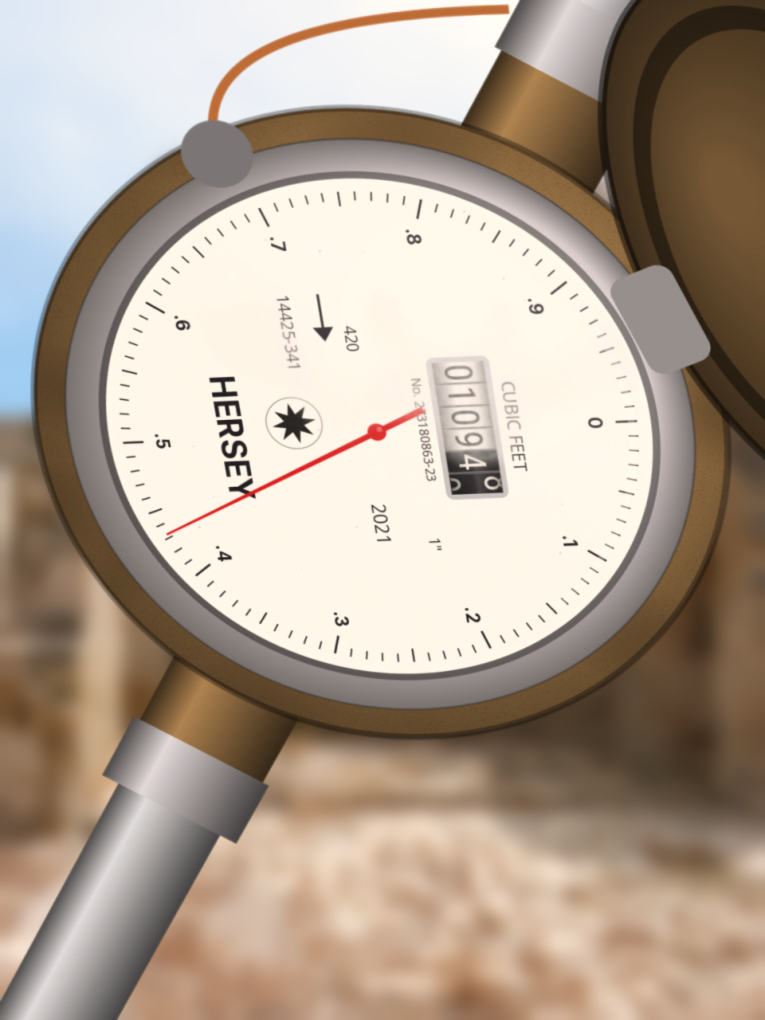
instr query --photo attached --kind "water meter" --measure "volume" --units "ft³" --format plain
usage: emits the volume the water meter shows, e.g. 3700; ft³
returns 10948.43; ft³
